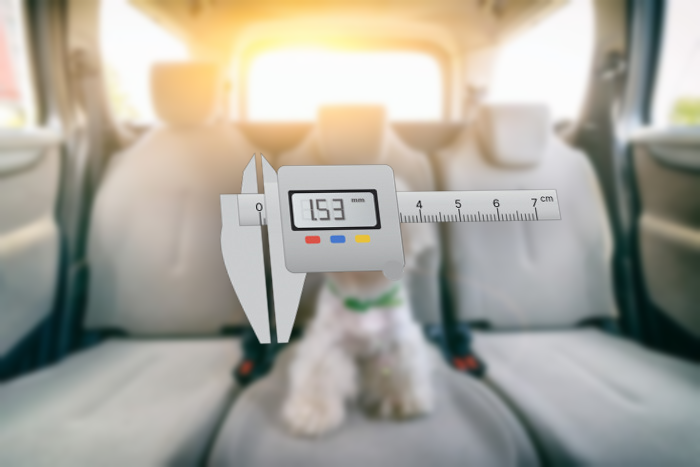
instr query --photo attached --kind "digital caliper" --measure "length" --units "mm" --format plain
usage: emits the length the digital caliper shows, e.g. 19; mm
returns 1.53; mm
